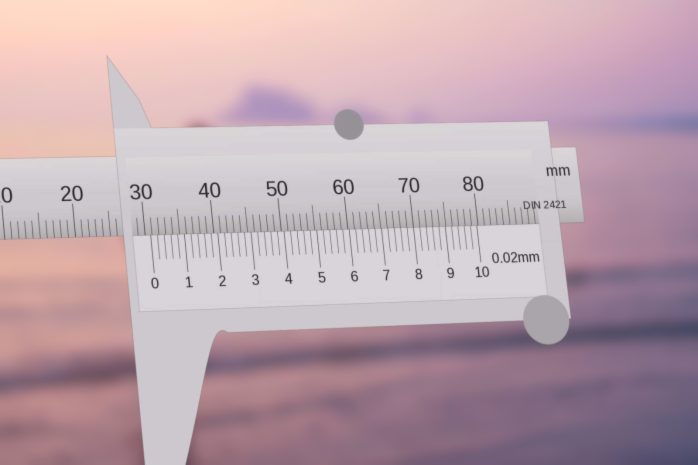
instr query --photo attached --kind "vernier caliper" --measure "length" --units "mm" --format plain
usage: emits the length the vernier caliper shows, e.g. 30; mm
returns 30.8; mm
